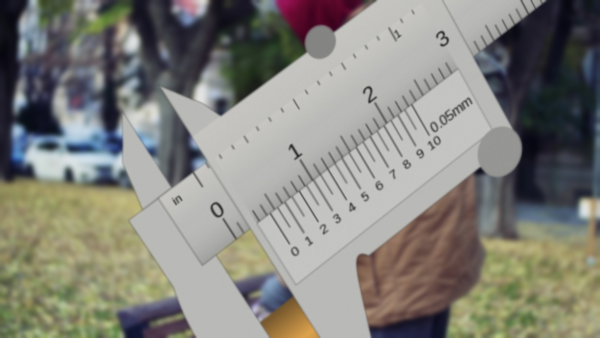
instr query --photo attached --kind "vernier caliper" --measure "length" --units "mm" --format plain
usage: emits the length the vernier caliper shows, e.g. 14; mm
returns 4.4; mm
